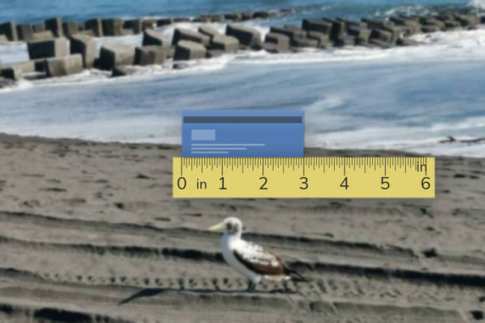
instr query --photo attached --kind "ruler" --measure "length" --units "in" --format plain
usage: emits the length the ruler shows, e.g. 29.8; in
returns 3; in
